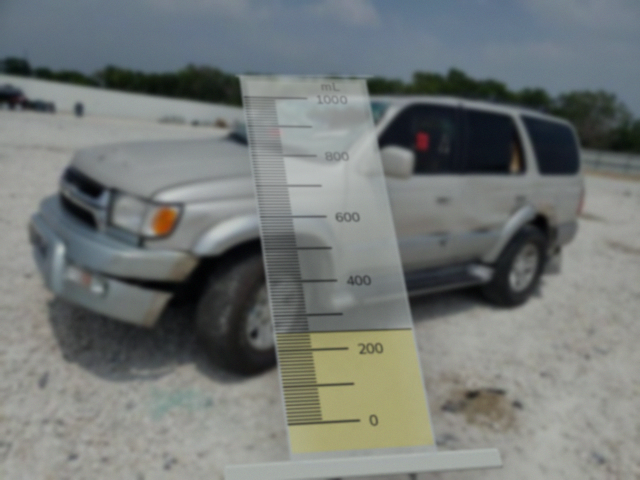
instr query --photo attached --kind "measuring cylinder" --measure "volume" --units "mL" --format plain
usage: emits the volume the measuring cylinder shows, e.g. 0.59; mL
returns 250; mL
